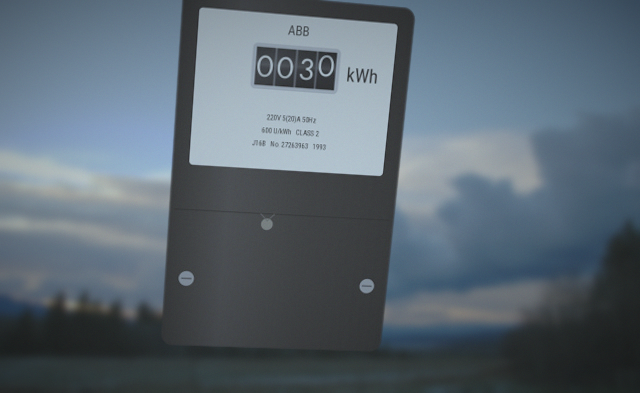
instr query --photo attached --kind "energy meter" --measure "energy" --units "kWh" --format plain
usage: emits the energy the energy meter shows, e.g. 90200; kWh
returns 30; kWh
